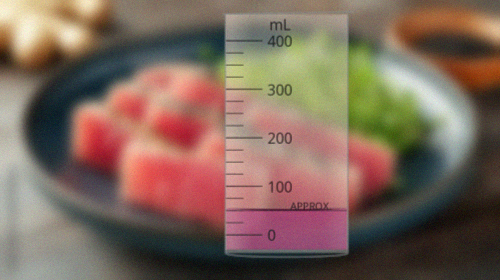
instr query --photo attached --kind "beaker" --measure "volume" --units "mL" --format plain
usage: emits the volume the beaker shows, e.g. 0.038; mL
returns 50; mL
